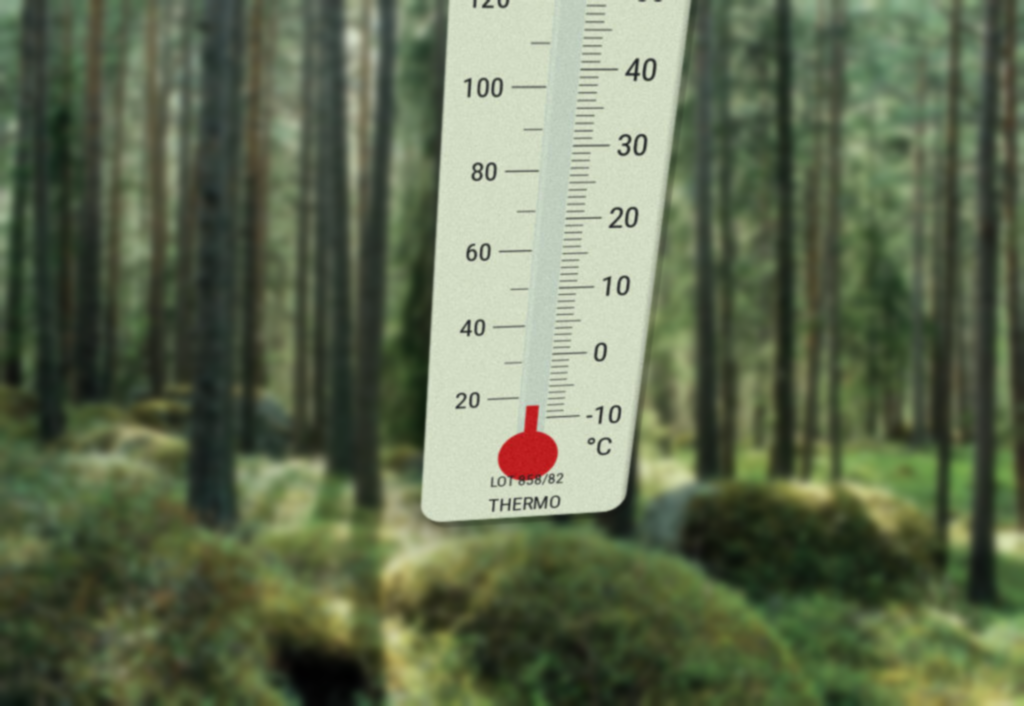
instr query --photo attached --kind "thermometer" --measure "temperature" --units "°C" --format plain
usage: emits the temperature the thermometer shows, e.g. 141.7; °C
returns -8; °C
